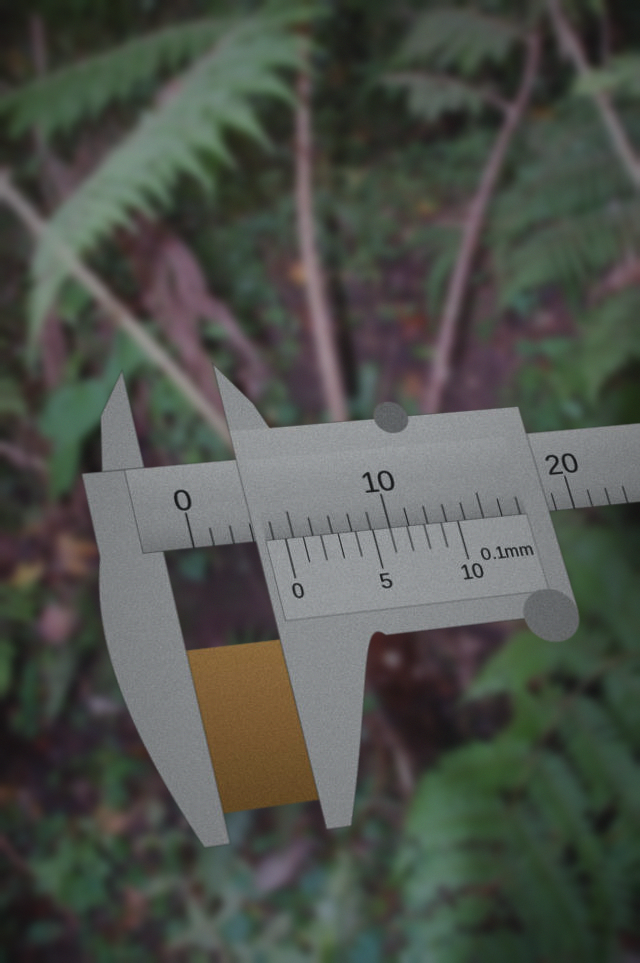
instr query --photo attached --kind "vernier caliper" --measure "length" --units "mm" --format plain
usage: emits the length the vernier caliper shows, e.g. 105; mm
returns 4.6; mm
